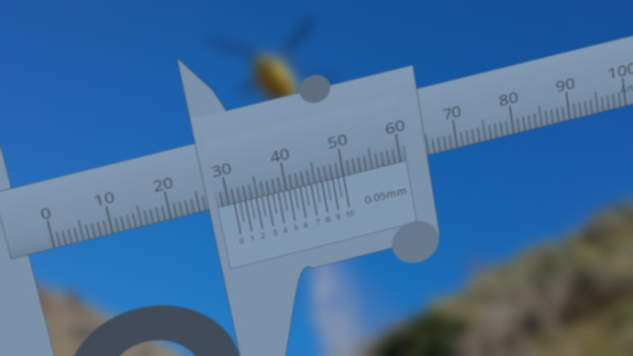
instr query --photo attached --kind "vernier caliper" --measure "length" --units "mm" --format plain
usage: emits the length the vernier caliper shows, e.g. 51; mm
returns 31.0; mm
